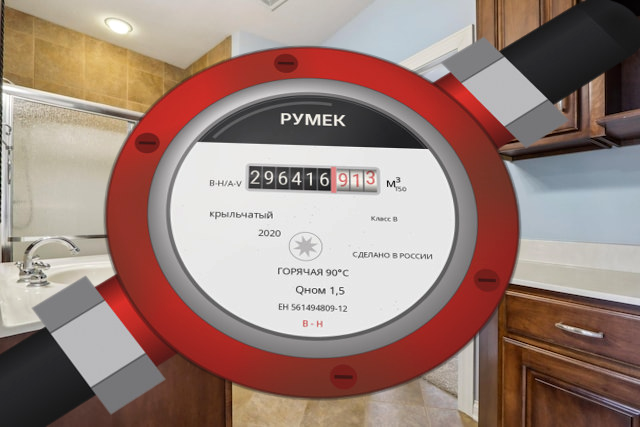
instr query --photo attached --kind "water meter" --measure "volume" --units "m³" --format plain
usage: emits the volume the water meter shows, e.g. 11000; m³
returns 296416.913; m³
